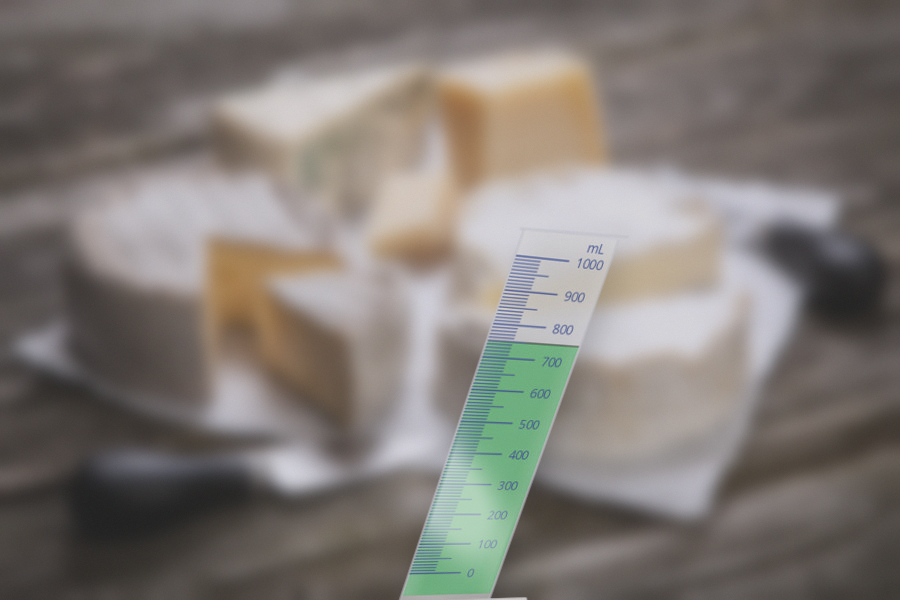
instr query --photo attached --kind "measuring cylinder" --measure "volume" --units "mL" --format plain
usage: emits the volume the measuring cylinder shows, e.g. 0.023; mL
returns 750; mL
